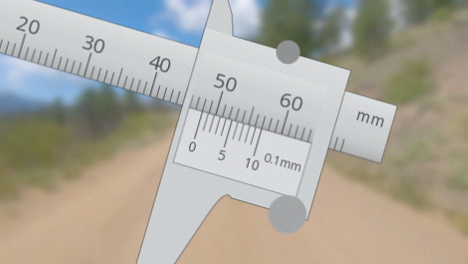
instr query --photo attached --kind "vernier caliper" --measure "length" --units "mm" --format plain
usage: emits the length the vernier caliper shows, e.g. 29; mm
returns 48.0; mm
